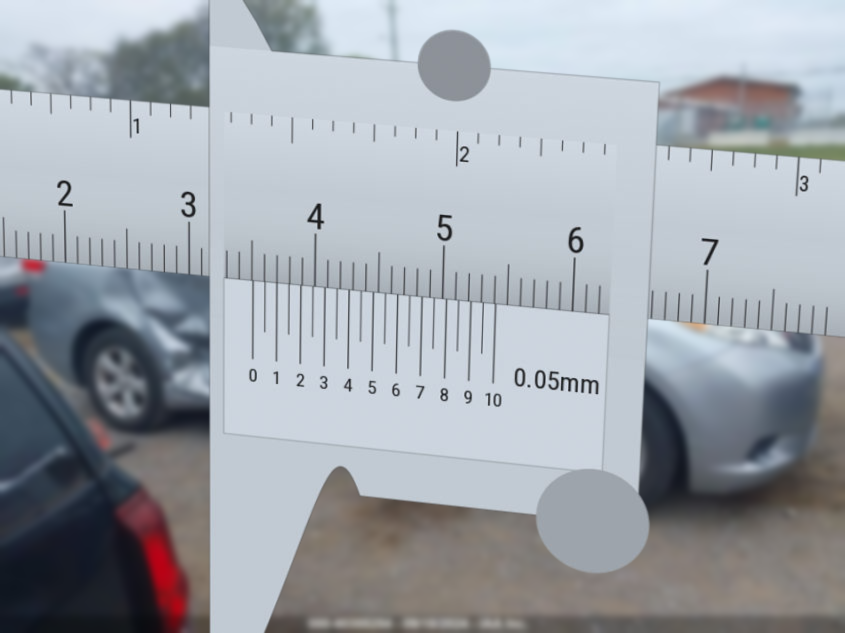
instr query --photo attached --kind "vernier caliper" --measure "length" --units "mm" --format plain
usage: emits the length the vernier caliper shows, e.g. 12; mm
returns 35.1; mm
